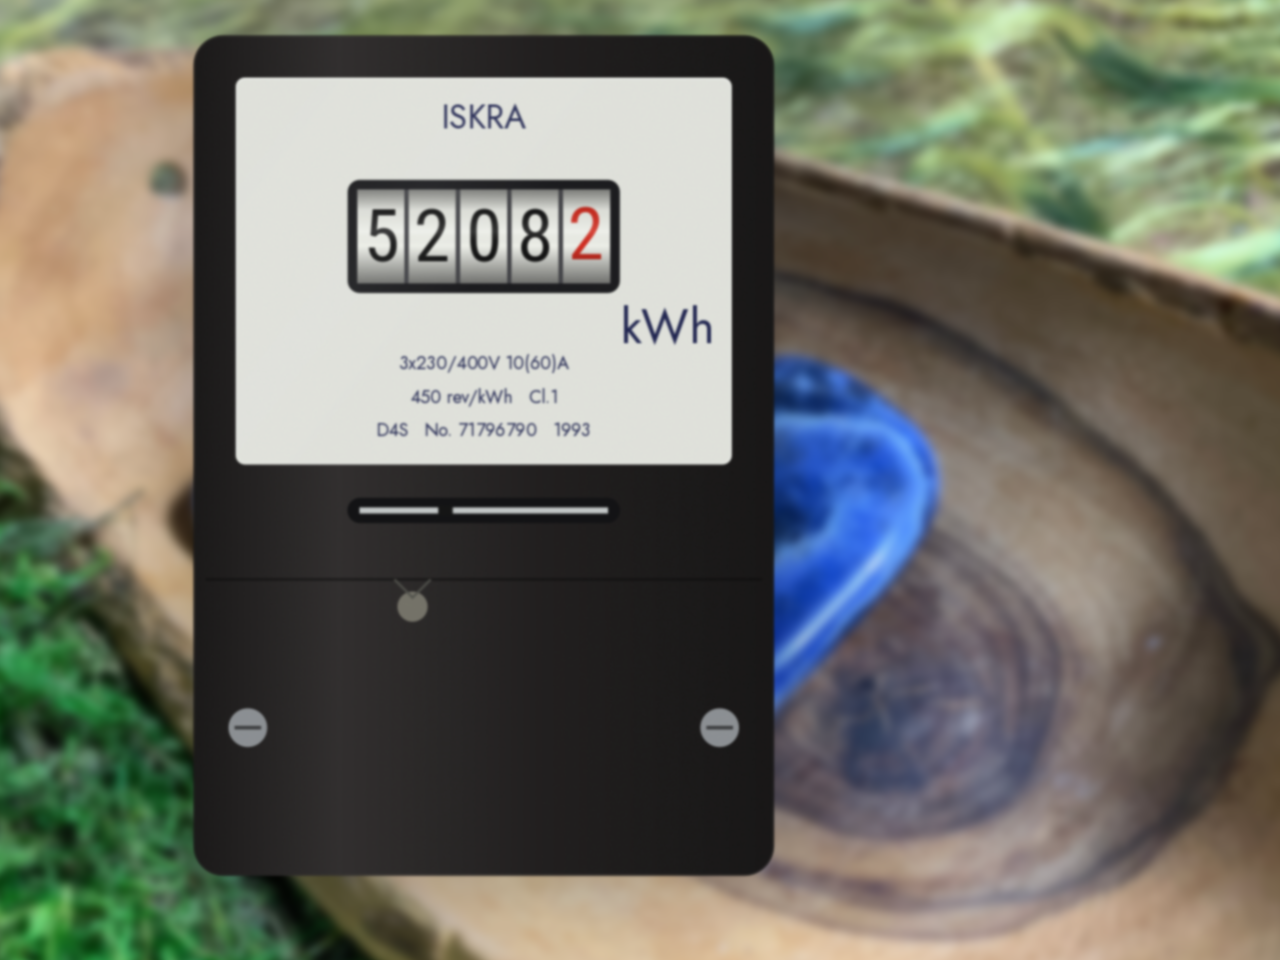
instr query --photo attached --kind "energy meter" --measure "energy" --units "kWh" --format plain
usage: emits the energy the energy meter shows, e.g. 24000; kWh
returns 5208.2; kWh
